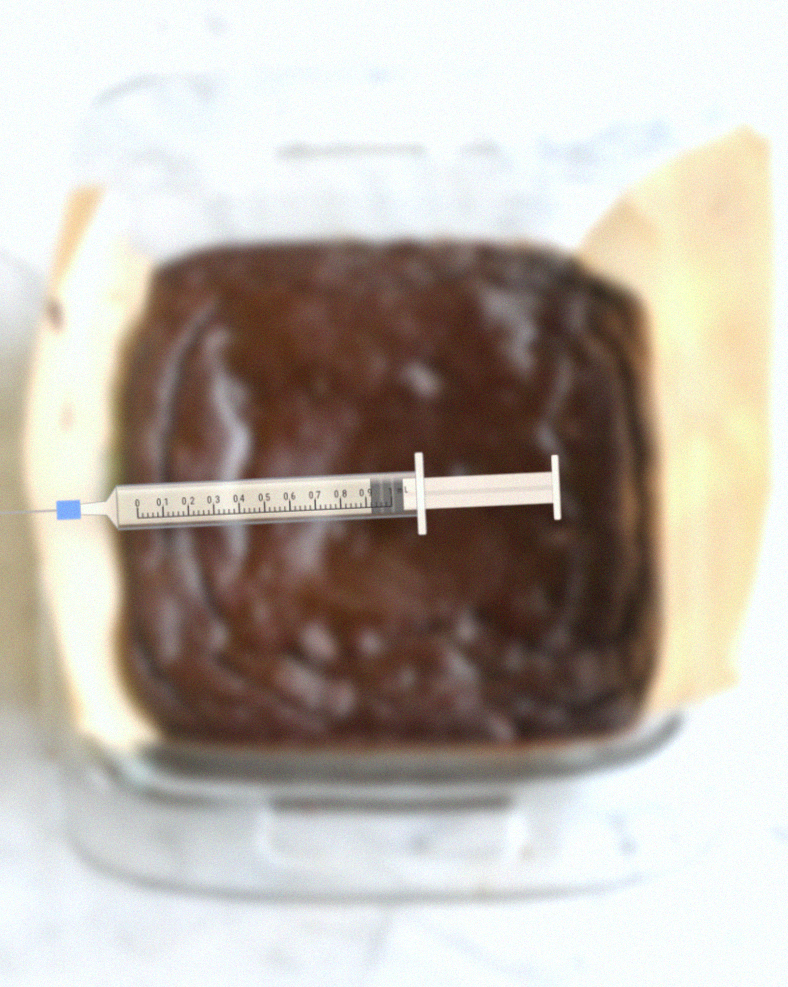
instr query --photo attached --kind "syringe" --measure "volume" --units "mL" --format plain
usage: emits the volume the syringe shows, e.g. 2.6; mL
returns 0.92; mL
